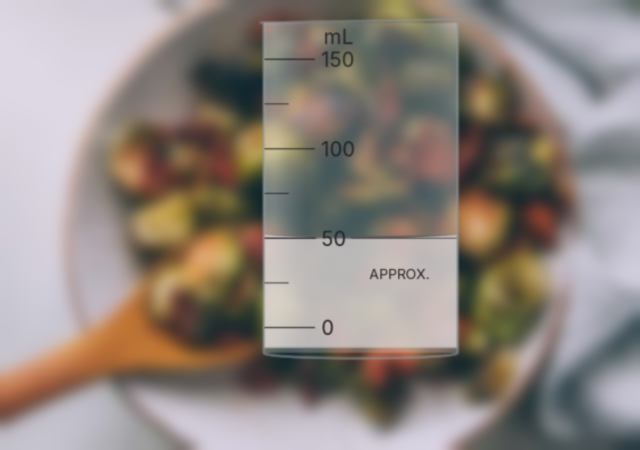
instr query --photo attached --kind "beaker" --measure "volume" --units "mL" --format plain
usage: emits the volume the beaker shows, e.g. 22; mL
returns 50; mL
